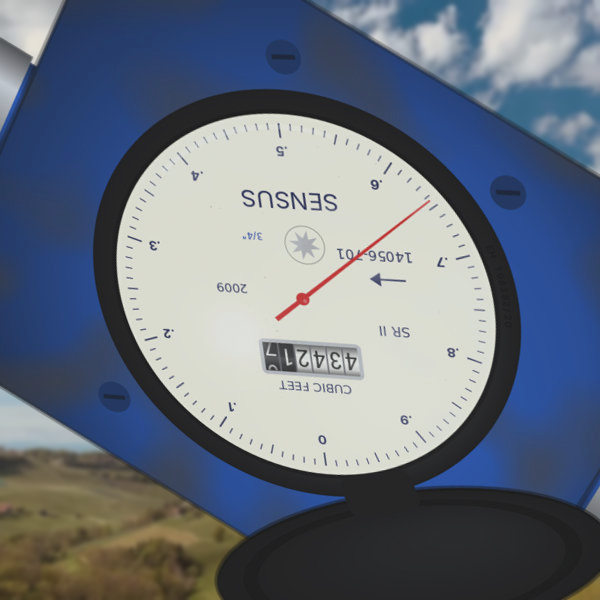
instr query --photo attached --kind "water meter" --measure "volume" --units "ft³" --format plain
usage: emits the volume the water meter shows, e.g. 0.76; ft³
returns 434216.64; ft³
